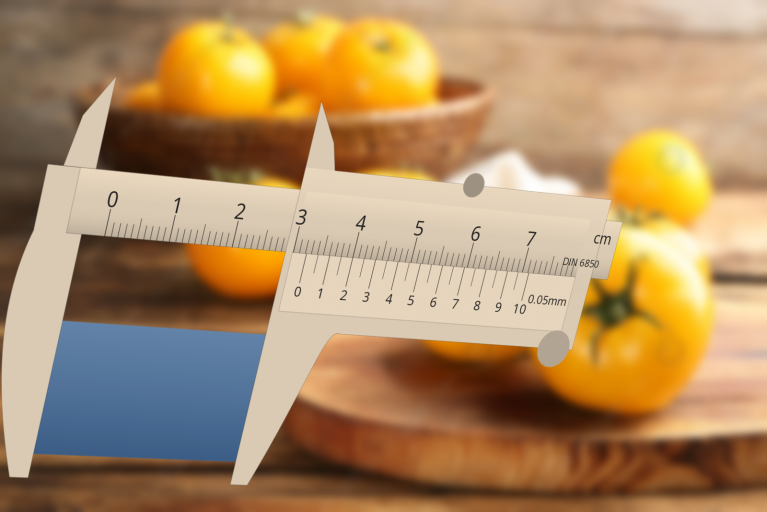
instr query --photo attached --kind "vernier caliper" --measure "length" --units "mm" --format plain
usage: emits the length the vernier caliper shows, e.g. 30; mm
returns 32.2; mm
